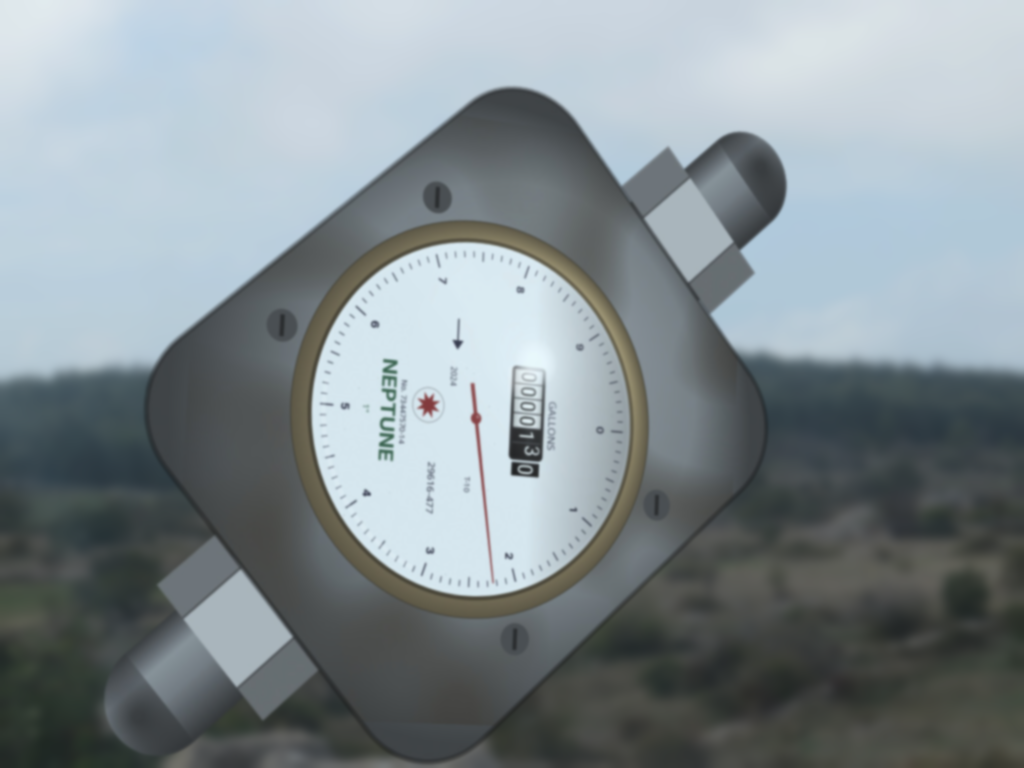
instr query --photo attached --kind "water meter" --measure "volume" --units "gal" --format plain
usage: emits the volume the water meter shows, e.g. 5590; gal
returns 132.2; gal
